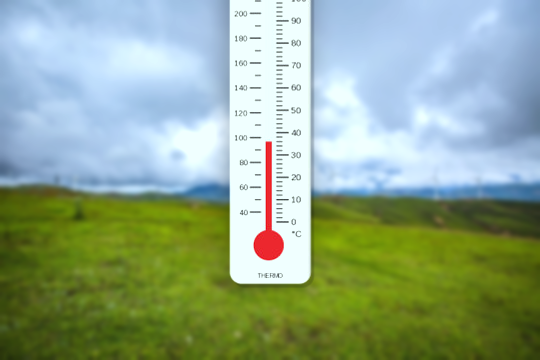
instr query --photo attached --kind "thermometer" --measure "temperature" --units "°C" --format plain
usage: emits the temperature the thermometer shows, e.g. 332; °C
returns 36; °C
